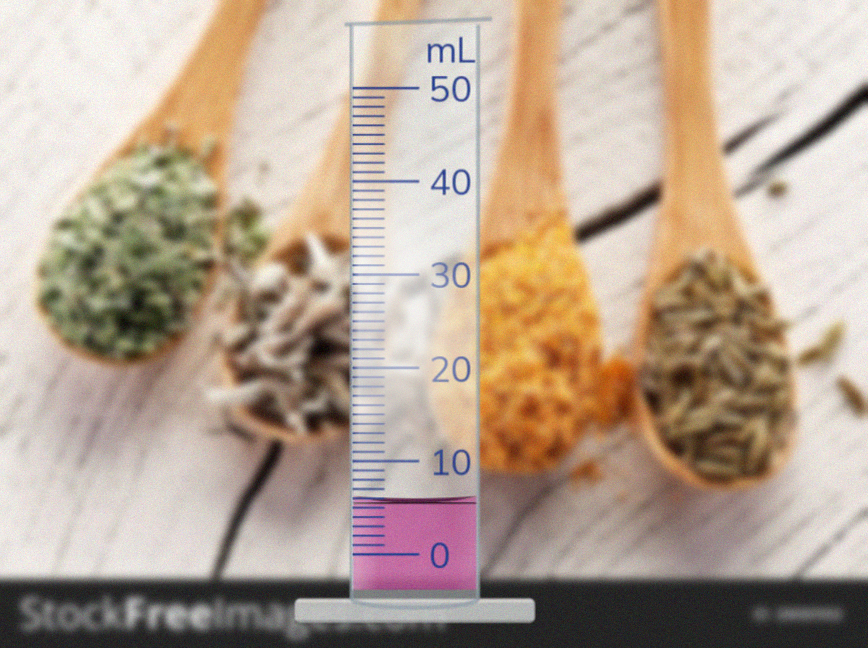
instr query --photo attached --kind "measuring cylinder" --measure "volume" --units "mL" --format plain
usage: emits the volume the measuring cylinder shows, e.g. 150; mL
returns 5.5; mL
